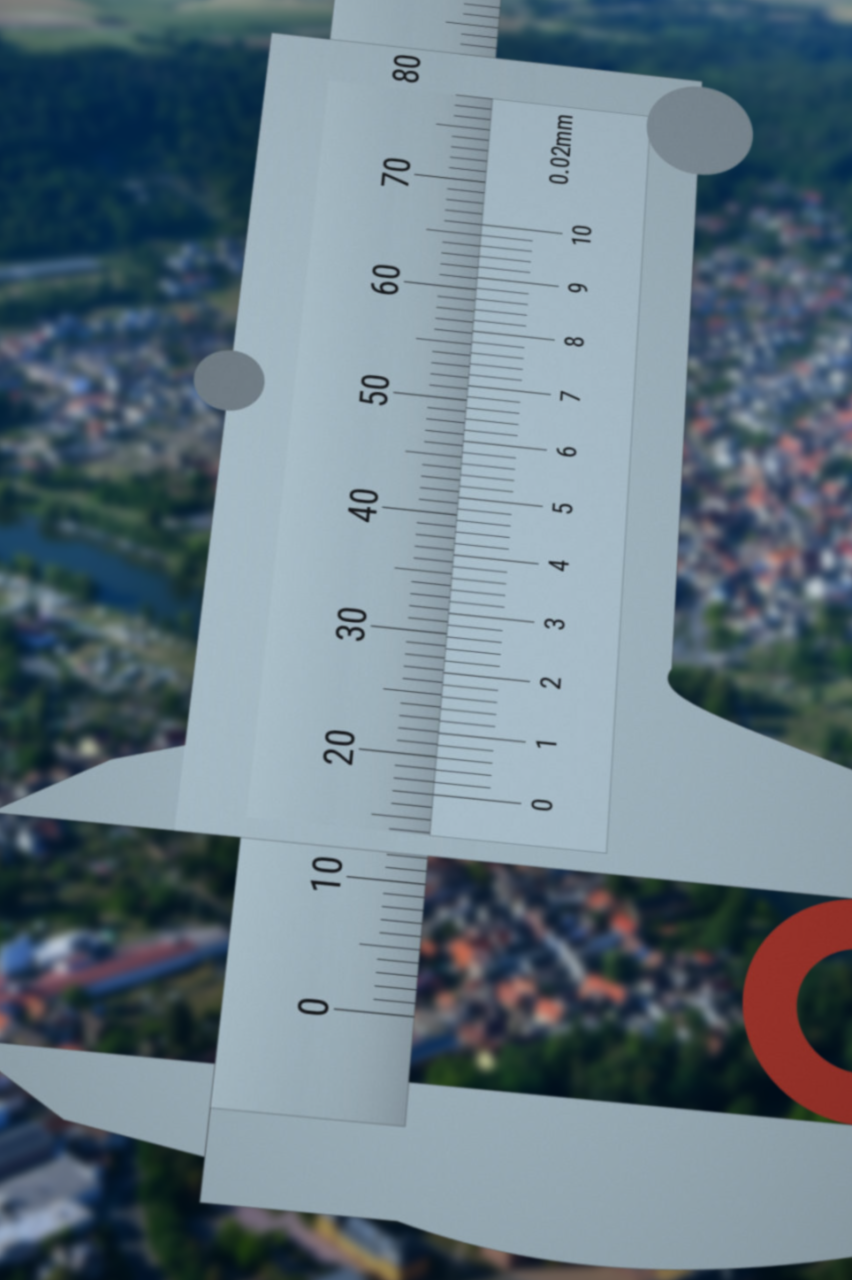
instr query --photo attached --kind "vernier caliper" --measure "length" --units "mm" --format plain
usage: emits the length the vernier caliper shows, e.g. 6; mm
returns 17.0; mm
